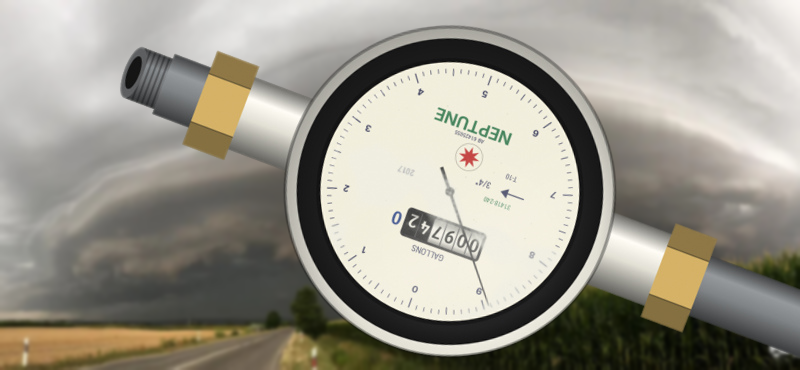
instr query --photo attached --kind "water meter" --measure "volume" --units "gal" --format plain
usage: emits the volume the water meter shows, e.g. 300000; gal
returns 97418.9; gal
